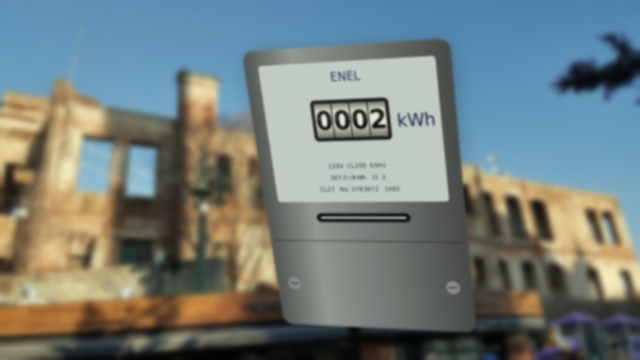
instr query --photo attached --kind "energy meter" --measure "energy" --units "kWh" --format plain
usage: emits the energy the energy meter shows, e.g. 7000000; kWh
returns 2; kWh
